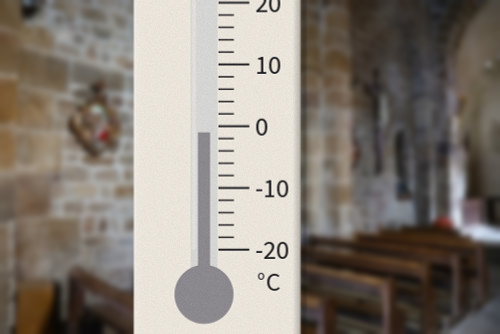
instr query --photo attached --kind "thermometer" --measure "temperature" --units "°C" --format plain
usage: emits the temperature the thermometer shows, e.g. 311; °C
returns -1; °C
